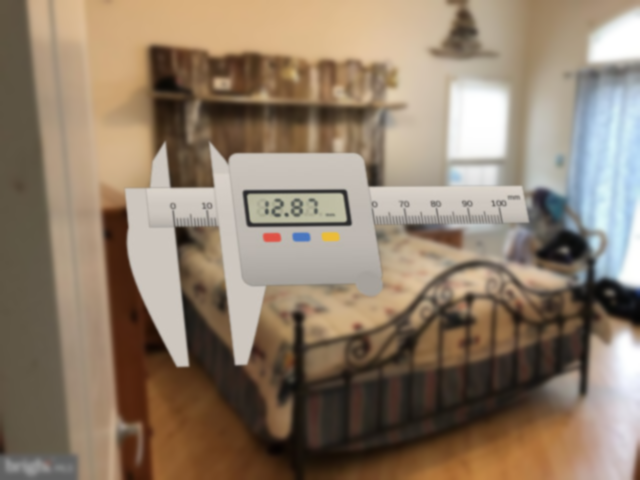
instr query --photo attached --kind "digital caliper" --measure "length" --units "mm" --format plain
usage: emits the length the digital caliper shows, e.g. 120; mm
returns 12.87; mm
